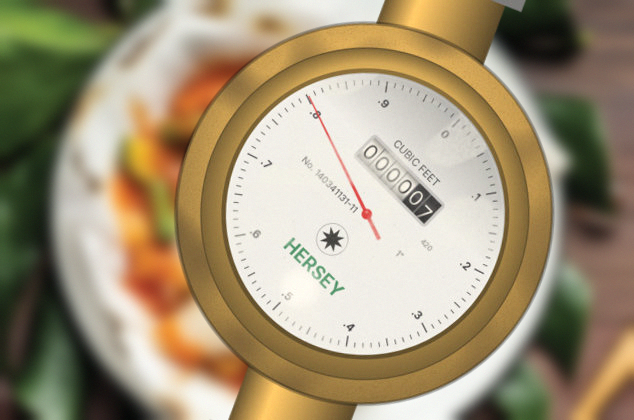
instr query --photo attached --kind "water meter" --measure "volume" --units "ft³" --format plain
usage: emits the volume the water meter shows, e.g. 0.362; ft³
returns 6.80; ft³
